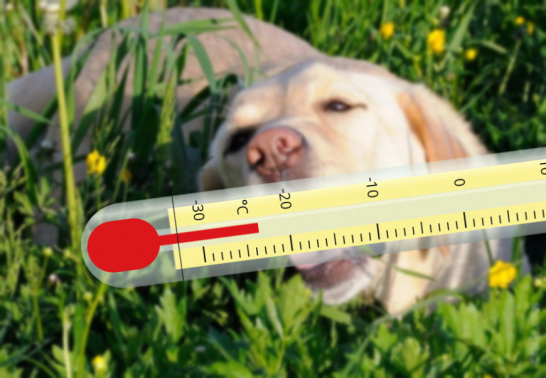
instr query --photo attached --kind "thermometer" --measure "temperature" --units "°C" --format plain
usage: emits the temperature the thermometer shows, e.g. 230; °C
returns -23.5; °C
